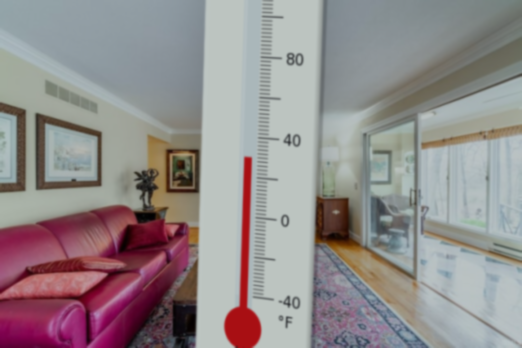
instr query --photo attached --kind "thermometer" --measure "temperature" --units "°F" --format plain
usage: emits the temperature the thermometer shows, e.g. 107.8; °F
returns 30; °F
